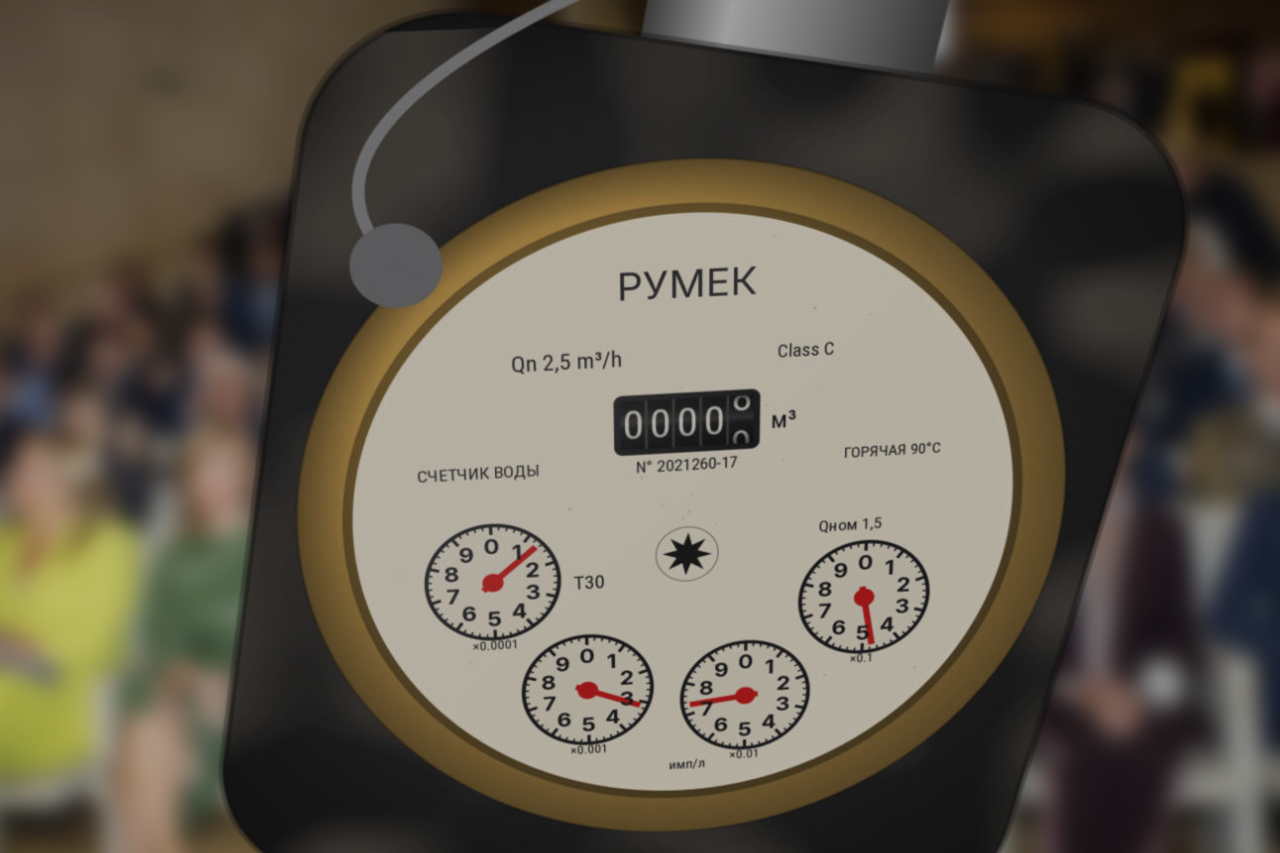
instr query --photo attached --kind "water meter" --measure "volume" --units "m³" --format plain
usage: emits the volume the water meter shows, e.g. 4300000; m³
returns 8.4731; m³
